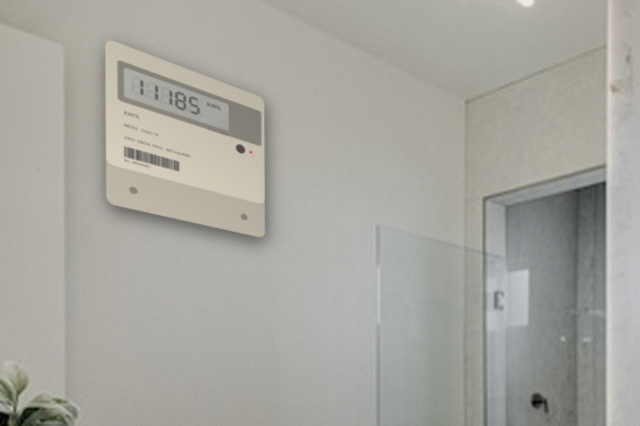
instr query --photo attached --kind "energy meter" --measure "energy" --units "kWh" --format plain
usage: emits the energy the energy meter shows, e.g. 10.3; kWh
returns 11185; kWh
